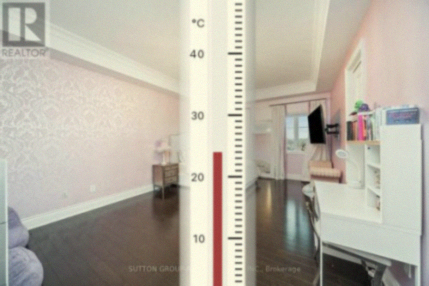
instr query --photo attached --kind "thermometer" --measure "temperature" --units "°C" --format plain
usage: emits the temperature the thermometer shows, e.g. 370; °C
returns 24; °C
